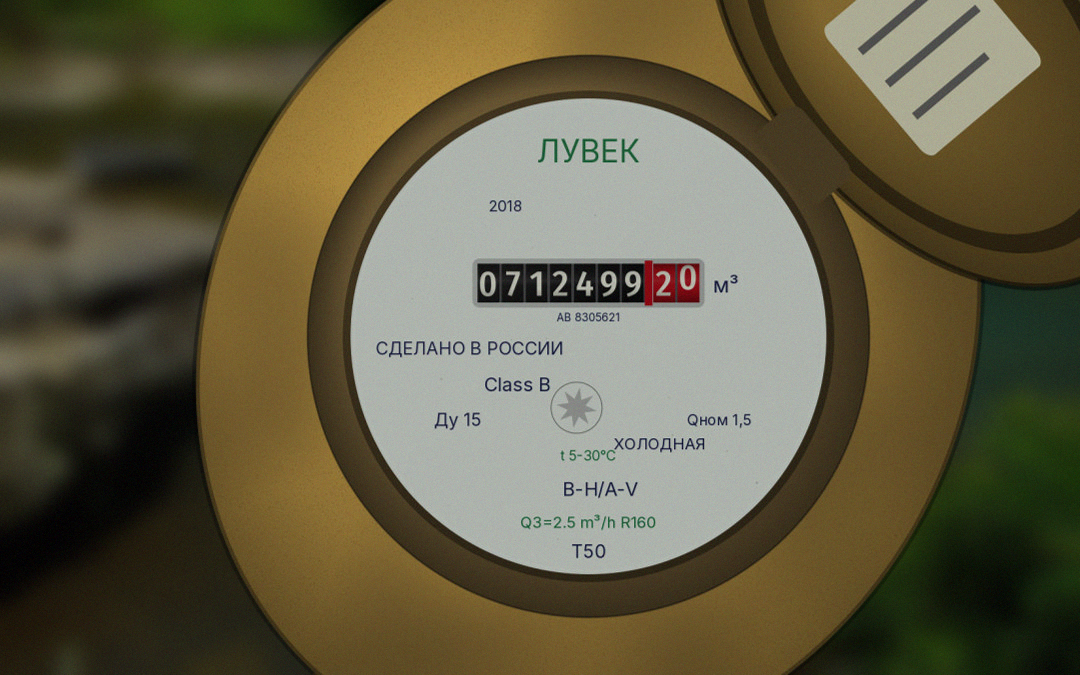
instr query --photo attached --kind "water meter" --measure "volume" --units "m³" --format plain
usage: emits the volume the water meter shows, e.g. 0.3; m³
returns 712499.20; m³
